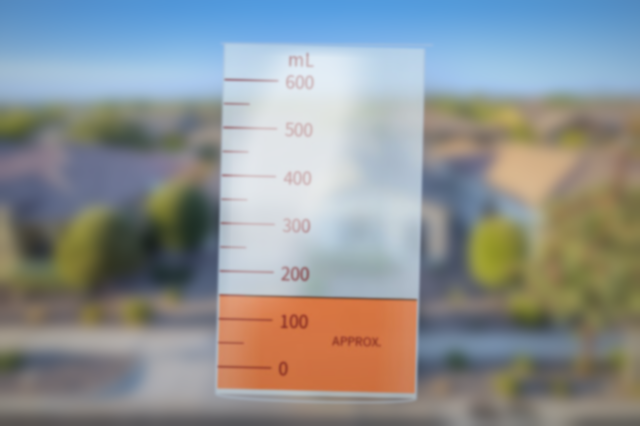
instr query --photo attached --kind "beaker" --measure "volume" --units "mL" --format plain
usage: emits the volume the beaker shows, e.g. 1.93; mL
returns 150; mL
